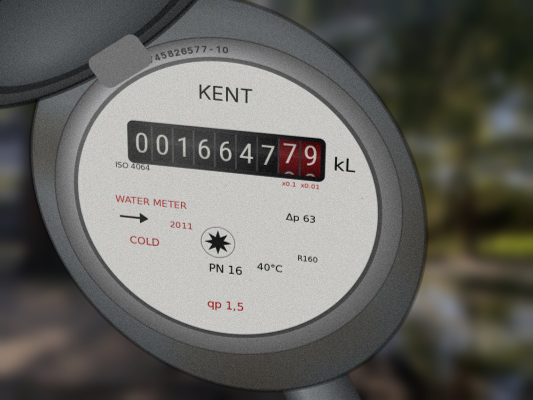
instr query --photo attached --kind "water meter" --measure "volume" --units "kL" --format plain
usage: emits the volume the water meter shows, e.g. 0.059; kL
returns 16647.79; kL
